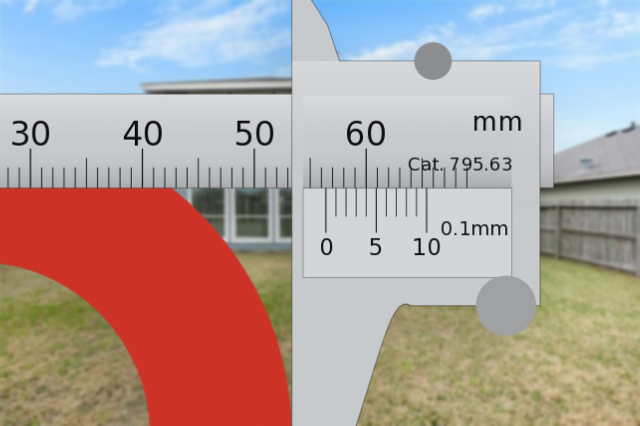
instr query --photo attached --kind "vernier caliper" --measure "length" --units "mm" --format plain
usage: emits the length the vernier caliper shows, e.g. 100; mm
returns 56.4; mm
